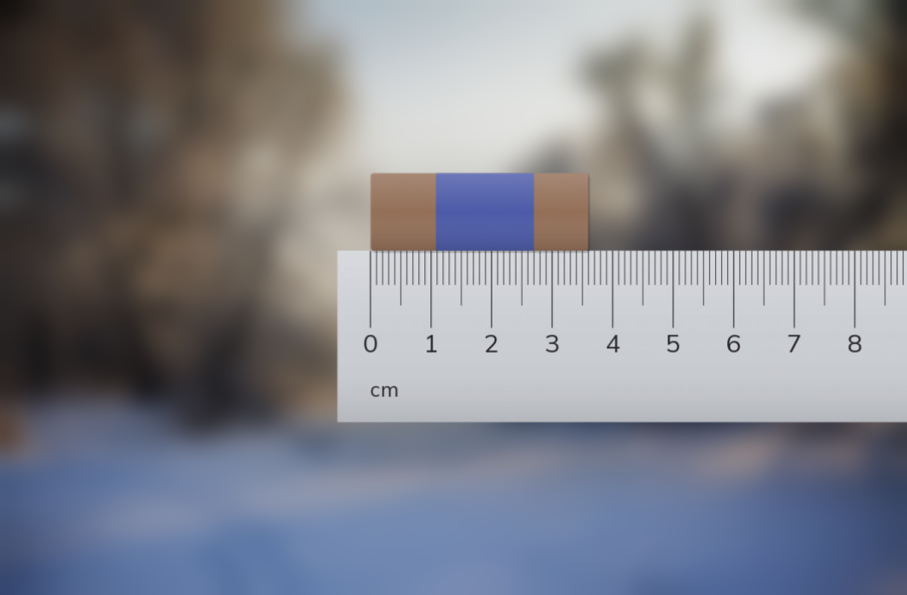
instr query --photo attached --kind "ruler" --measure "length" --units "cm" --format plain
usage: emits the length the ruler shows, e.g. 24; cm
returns 3.6; cm
